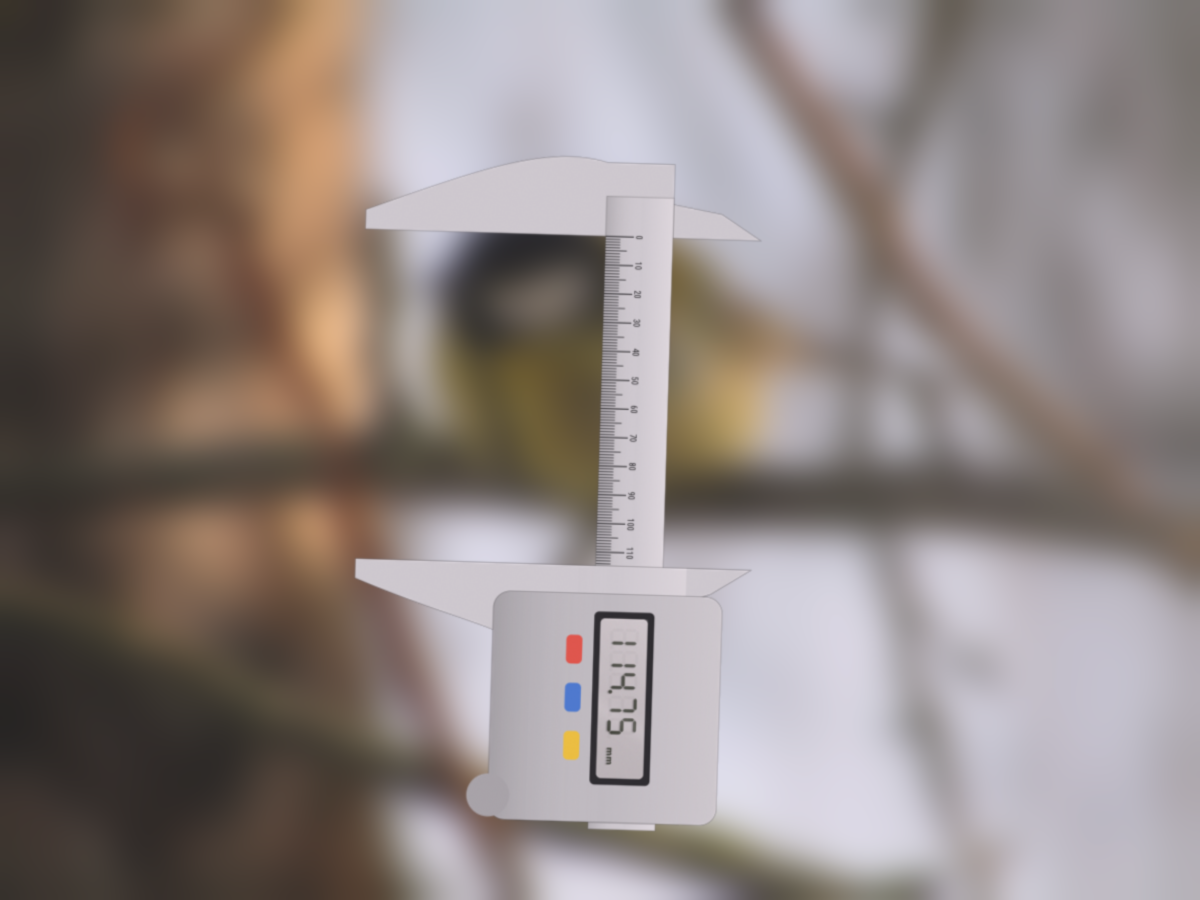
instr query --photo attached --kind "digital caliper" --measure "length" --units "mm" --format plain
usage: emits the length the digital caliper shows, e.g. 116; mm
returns 114.75; mm
